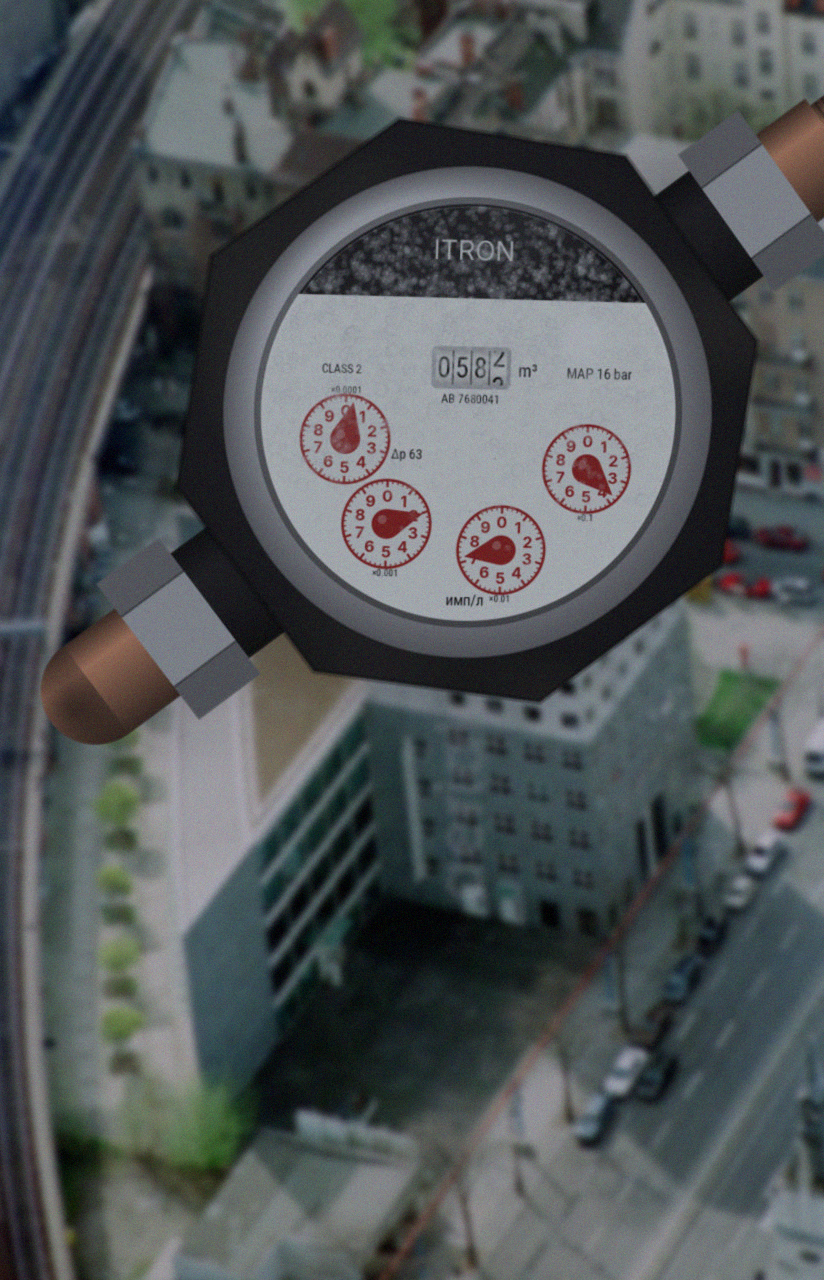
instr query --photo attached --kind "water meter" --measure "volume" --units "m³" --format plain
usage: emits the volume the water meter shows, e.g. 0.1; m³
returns 582.3720; m³
